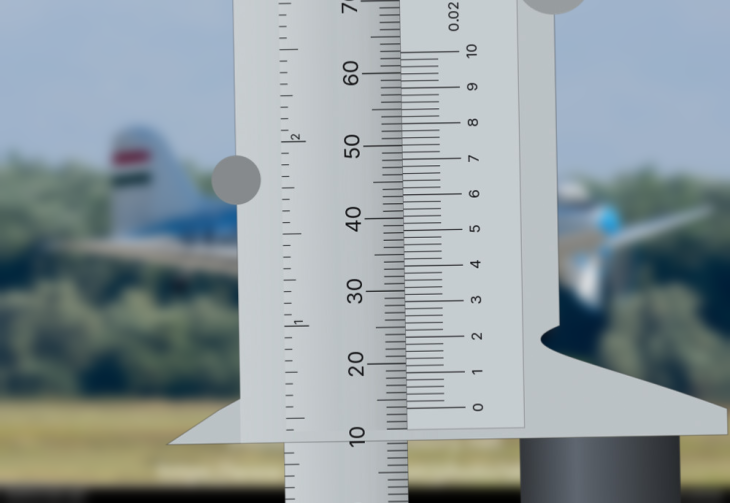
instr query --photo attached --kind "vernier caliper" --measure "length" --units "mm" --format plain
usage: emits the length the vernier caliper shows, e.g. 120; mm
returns 13.8; mm
